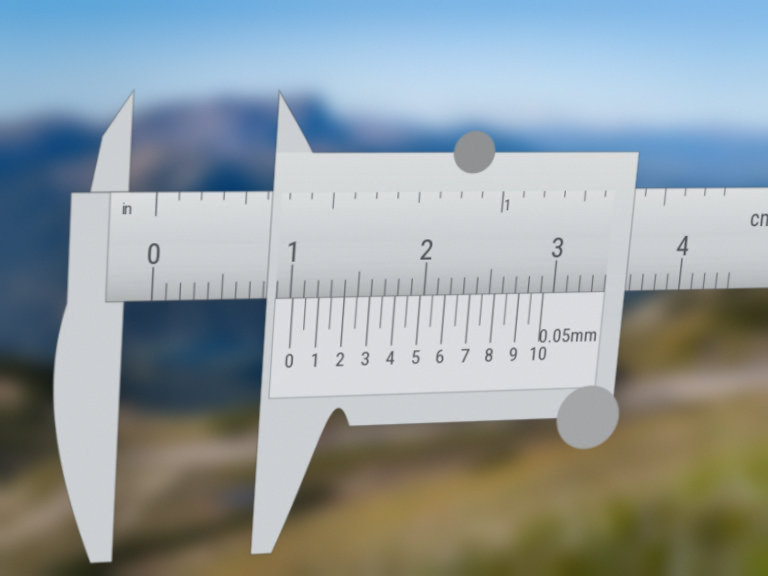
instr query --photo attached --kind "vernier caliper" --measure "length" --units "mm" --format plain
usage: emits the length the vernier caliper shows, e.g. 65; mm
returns 10.2; mm
